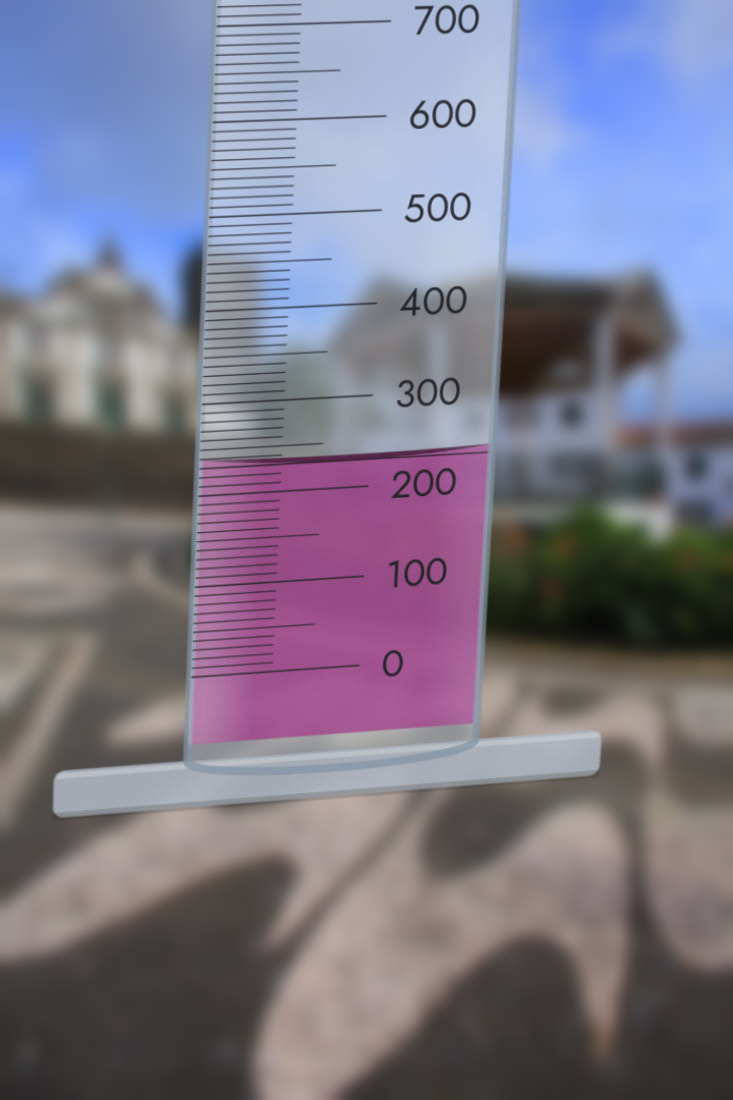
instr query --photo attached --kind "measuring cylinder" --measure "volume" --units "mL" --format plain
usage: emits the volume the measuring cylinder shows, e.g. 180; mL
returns 230; mL
